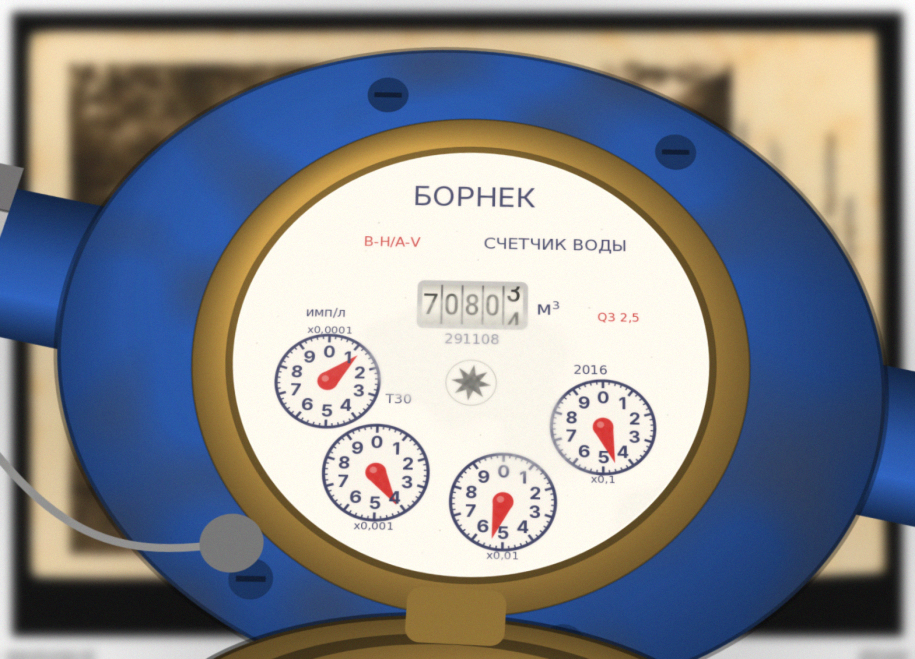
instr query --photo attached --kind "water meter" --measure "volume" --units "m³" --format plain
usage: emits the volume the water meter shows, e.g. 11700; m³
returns 70803.4541; m³
